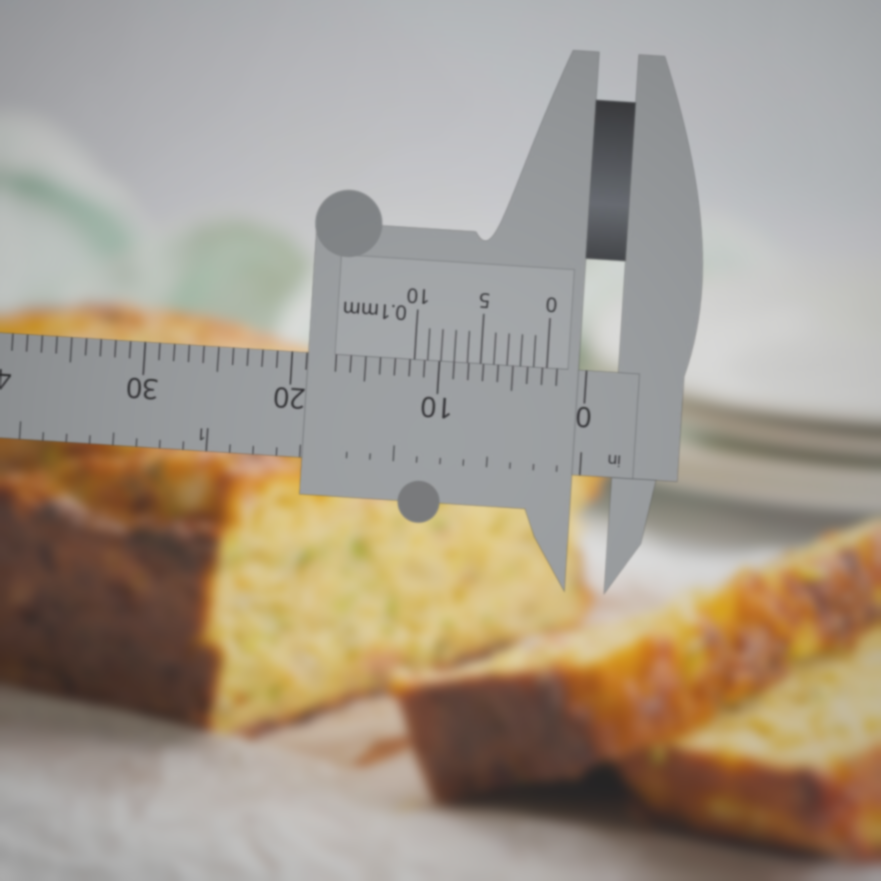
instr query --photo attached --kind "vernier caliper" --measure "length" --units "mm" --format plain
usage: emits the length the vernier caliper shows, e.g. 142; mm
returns 2.7; mm
